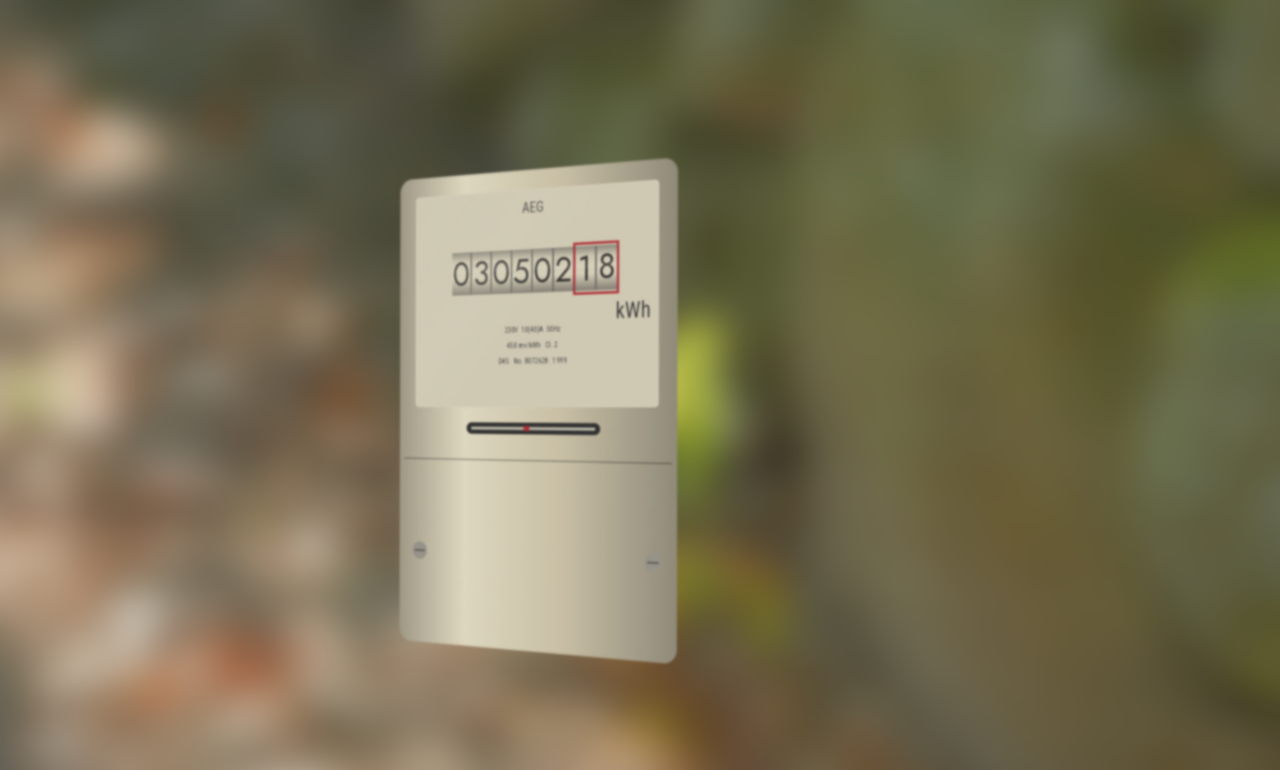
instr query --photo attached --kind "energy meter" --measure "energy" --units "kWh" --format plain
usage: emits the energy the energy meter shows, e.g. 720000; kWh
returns 30502.18; kWh
